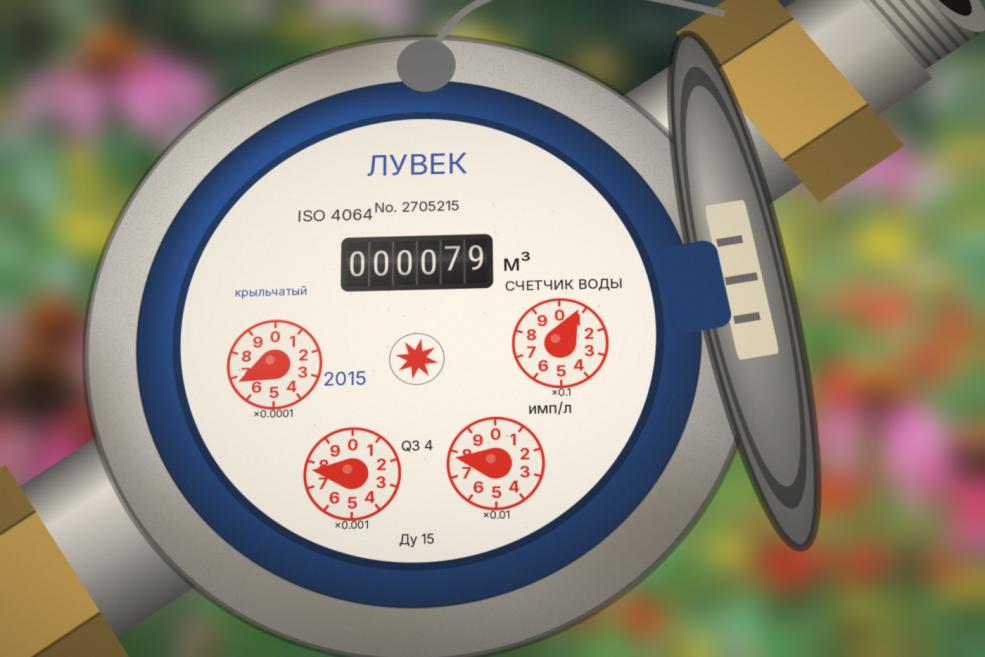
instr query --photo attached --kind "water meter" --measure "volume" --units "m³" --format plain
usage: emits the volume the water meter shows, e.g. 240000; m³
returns 79.0776; m³
